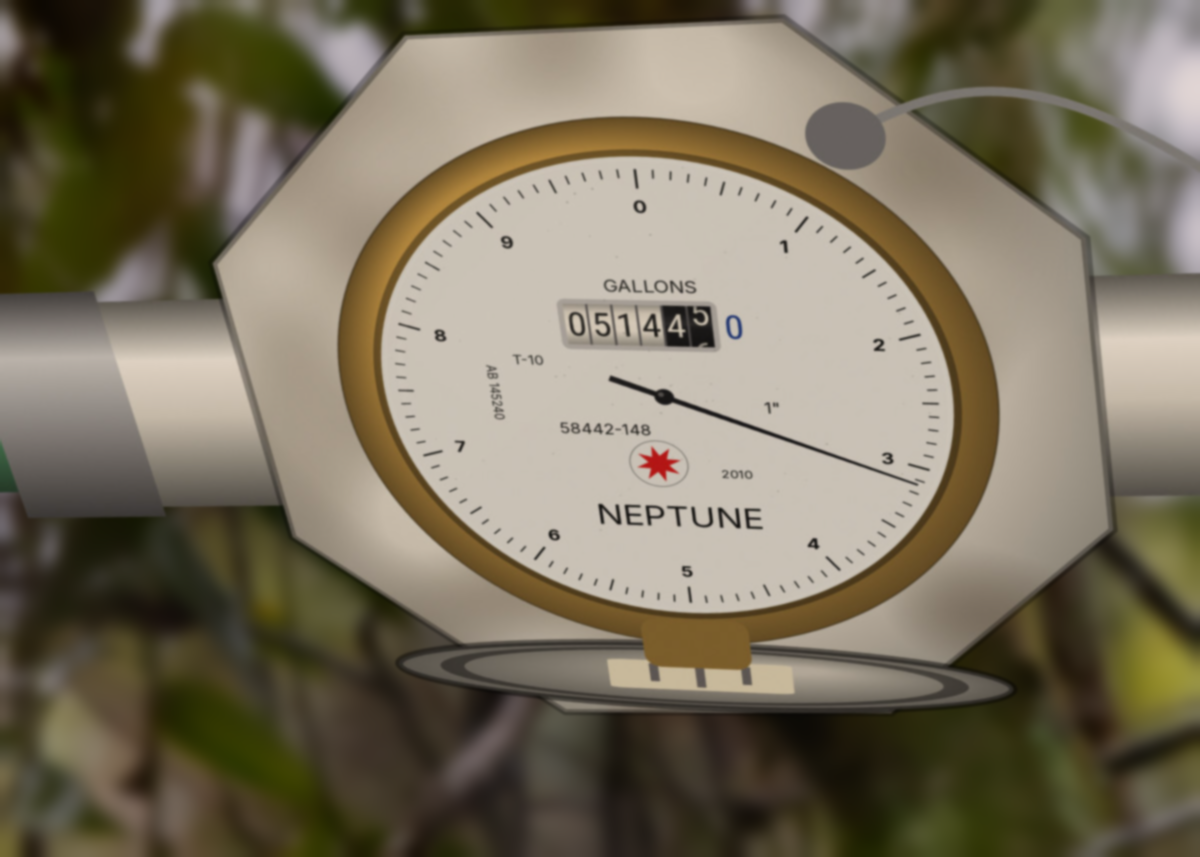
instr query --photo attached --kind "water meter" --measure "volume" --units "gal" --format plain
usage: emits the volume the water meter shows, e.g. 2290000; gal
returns 514453.1; gal
